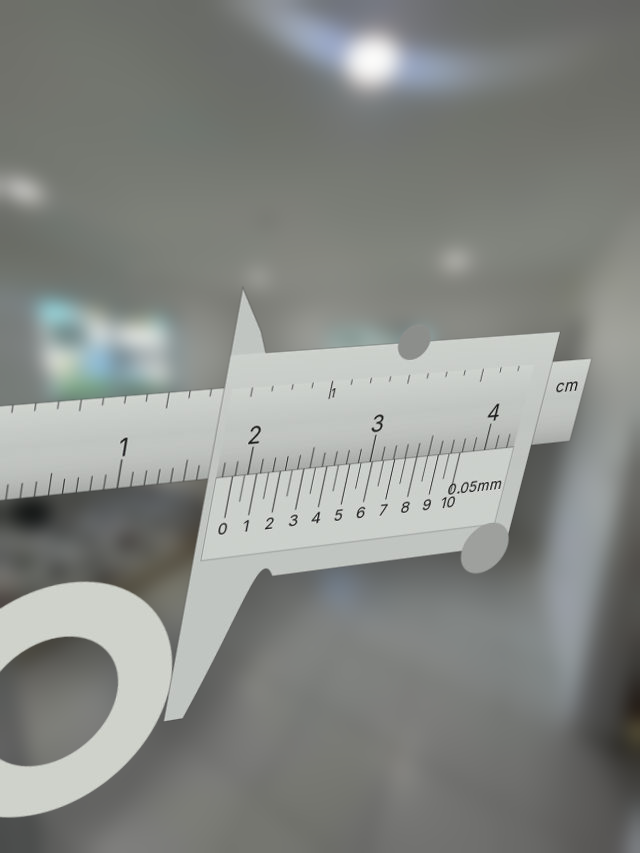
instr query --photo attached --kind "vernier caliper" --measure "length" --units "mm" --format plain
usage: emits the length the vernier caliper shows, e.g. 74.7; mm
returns 18.8; mm
